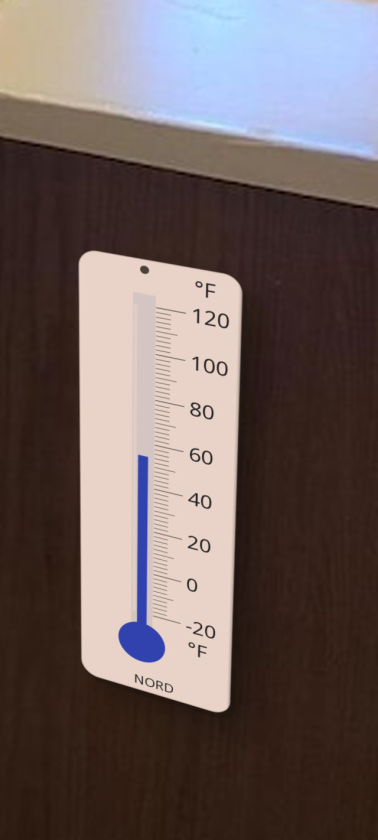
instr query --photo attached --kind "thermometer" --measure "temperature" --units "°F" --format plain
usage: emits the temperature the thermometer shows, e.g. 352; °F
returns 54; °F
